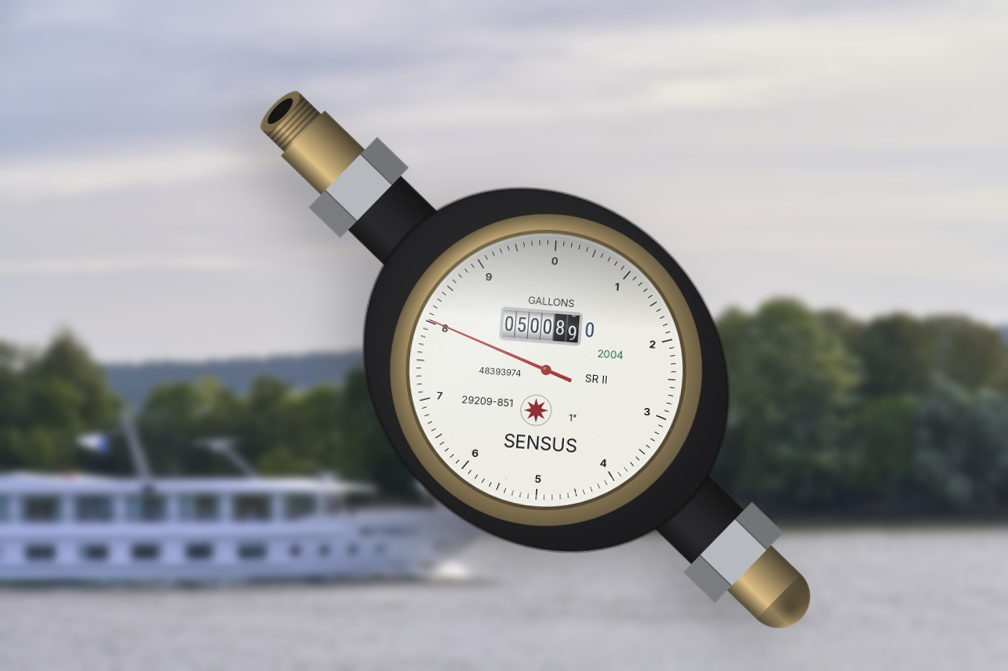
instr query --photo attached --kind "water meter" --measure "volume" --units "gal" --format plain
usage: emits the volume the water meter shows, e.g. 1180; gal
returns 500888.0; gal
